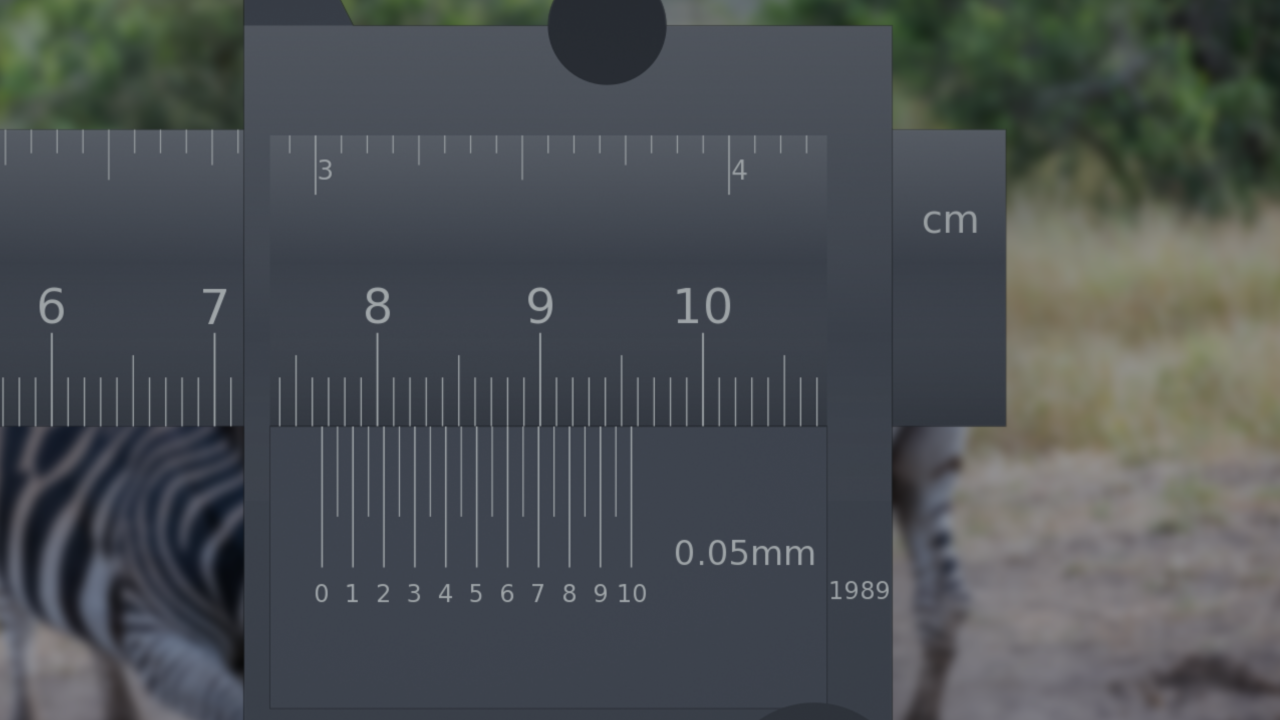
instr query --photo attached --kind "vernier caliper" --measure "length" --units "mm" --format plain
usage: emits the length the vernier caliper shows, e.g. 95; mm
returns 76.6; mm
